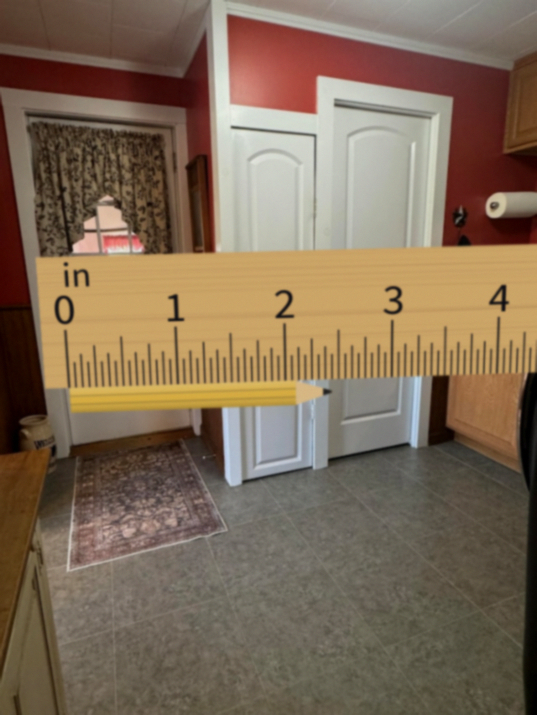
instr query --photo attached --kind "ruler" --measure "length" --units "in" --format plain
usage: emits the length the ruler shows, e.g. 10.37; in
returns 2.4375; in
